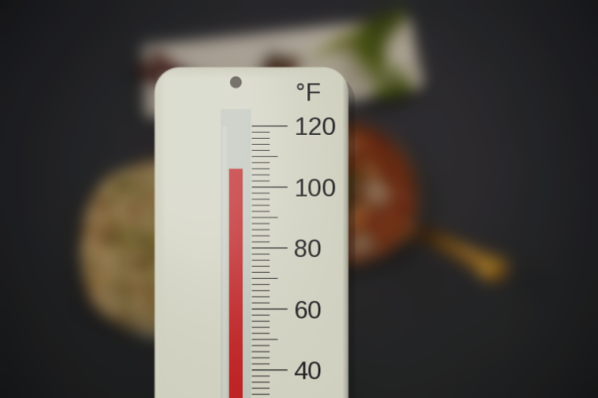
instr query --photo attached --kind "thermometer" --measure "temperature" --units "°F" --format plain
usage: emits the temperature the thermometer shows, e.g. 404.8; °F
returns 106; °F
